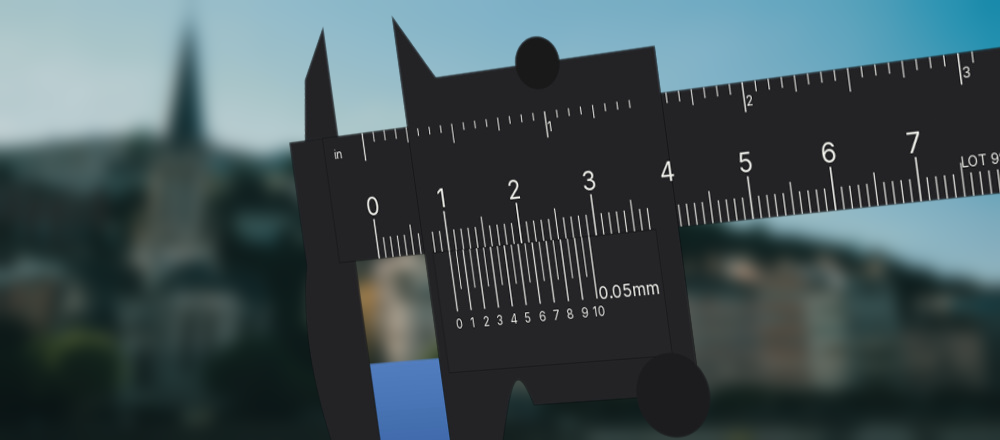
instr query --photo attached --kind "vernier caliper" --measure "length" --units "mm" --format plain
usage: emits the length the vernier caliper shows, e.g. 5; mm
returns 10.0; mm
